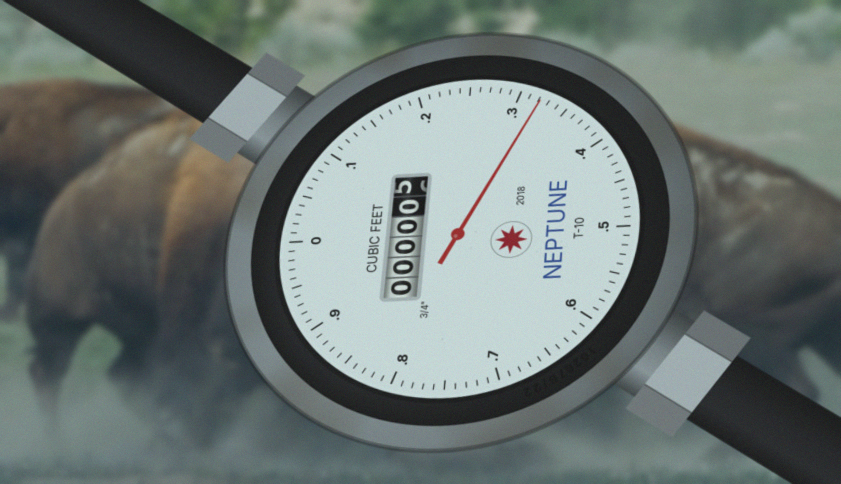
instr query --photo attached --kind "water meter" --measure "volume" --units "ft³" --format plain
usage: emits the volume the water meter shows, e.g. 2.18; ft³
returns 5.32; ft³
